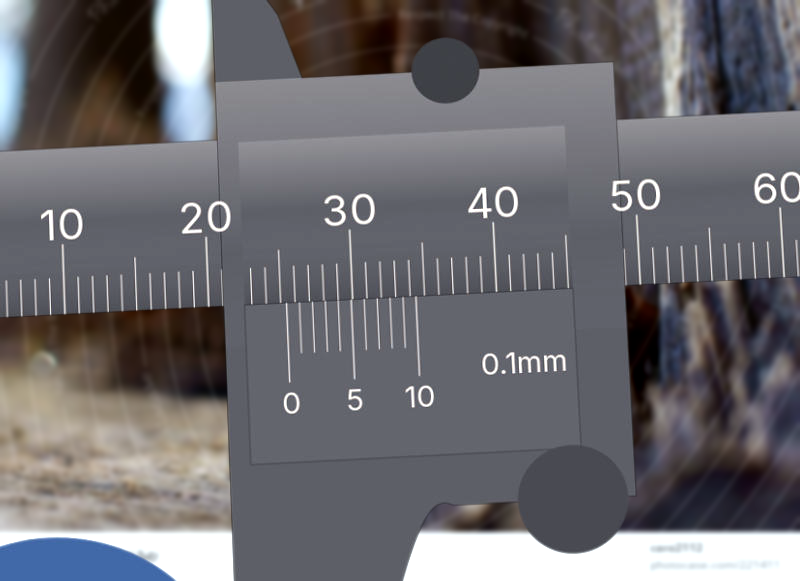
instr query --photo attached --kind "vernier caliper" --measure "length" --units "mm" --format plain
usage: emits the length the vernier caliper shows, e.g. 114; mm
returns 25.4; mm
